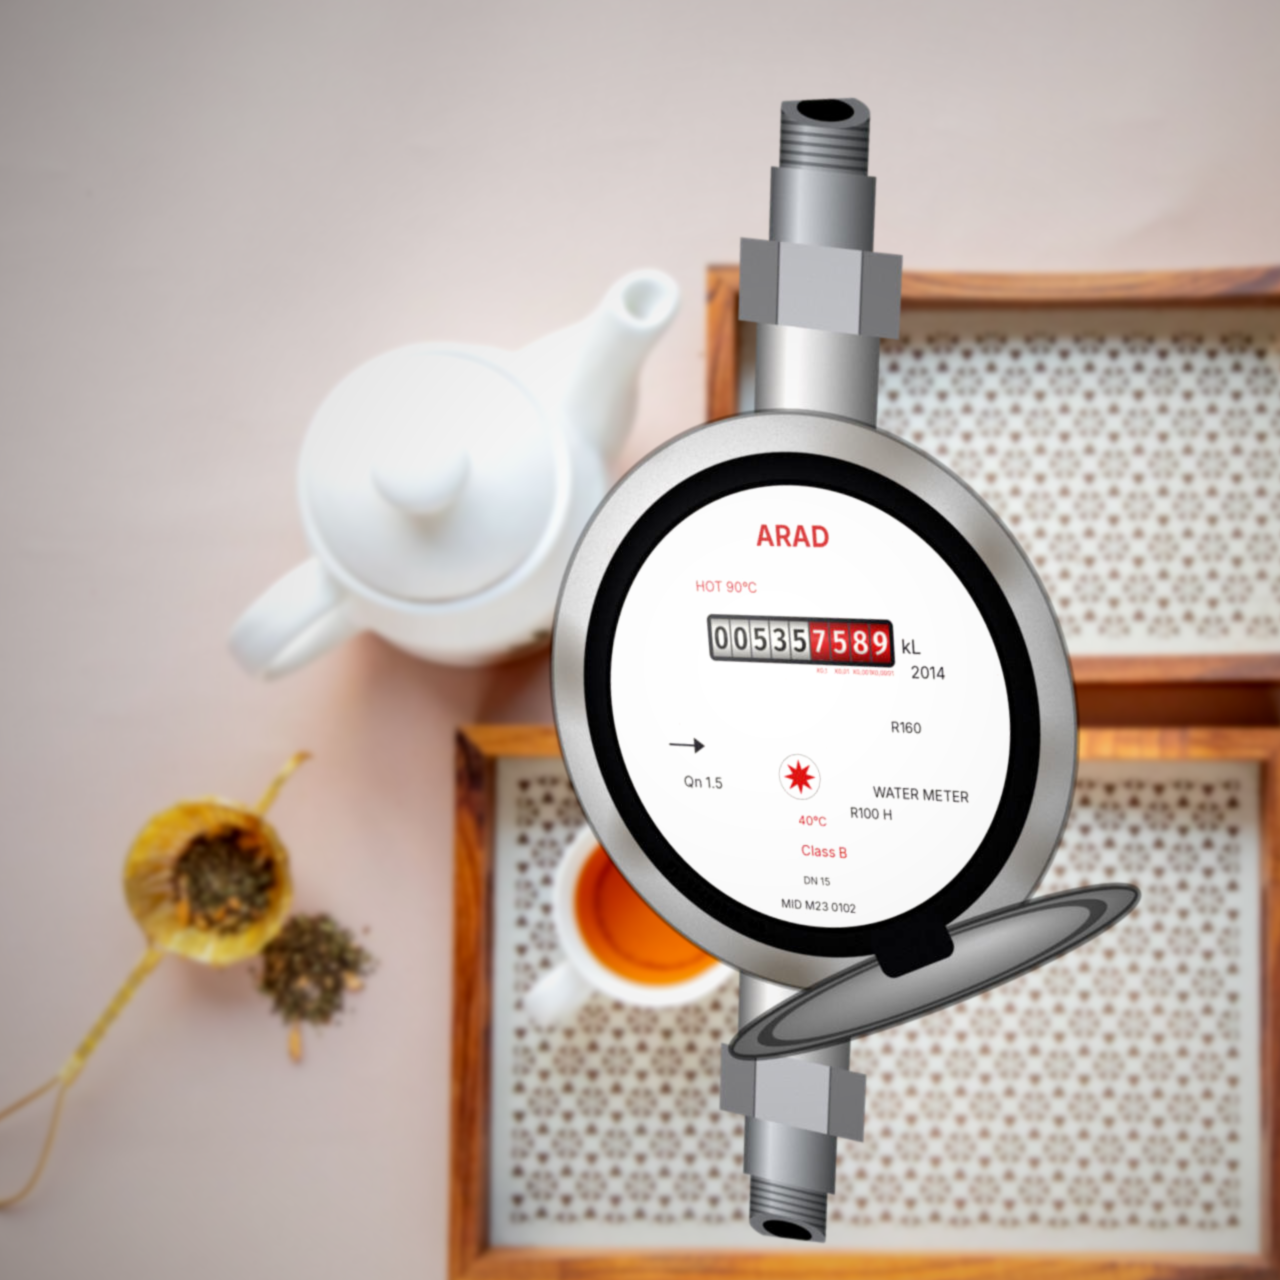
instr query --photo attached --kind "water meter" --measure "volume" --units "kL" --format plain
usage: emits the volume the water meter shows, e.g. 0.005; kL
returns 535.7589; kL
